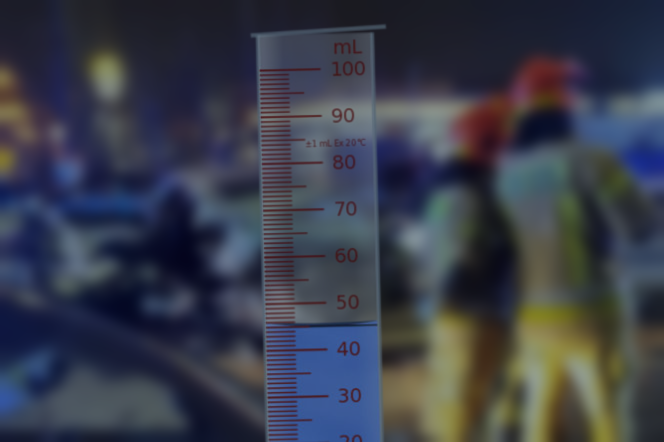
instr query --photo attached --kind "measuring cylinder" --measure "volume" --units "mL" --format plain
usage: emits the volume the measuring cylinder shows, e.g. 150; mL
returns 45; mL
